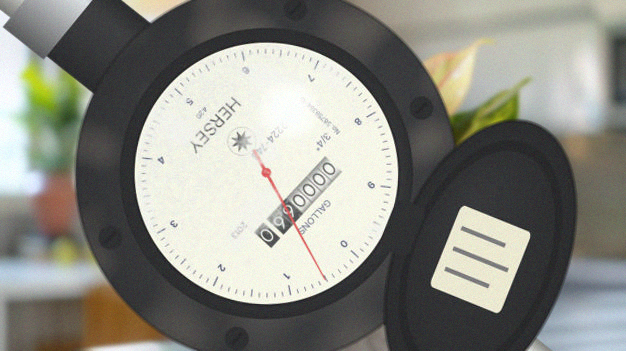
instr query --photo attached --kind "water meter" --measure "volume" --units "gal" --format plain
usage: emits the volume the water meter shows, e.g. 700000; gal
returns 660.5; gal
